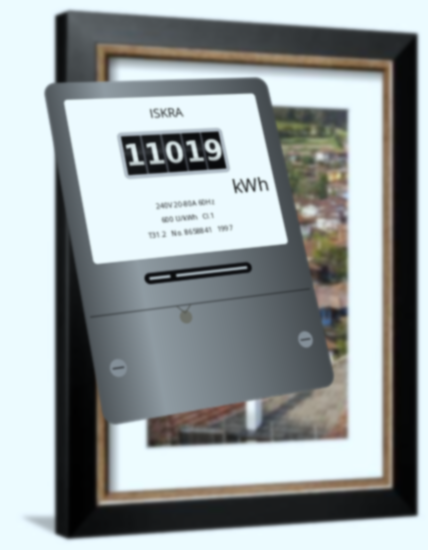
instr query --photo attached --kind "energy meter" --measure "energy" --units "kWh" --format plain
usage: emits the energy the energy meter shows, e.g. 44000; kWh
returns 11019; kWh
